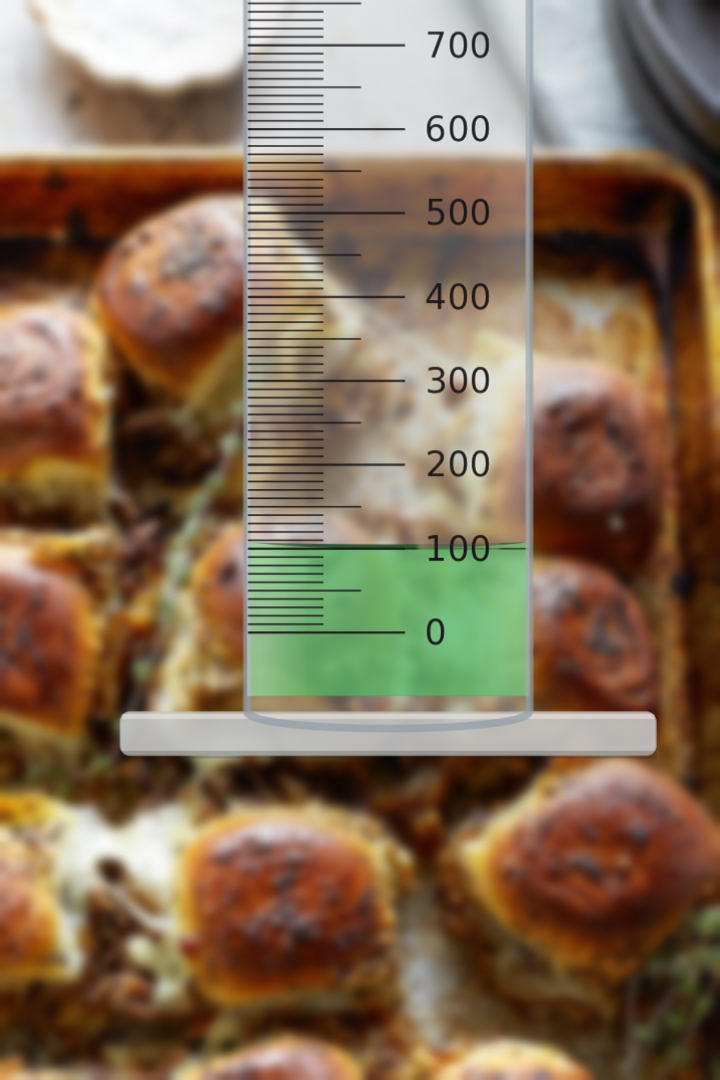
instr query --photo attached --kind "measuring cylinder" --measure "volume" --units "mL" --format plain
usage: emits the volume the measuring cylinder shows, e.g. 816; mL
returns 100; mL
